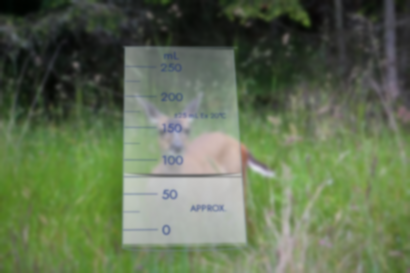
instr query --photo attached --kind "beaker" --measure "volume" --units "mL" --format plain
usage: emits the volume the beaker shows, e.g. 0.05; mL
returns 75; mL
